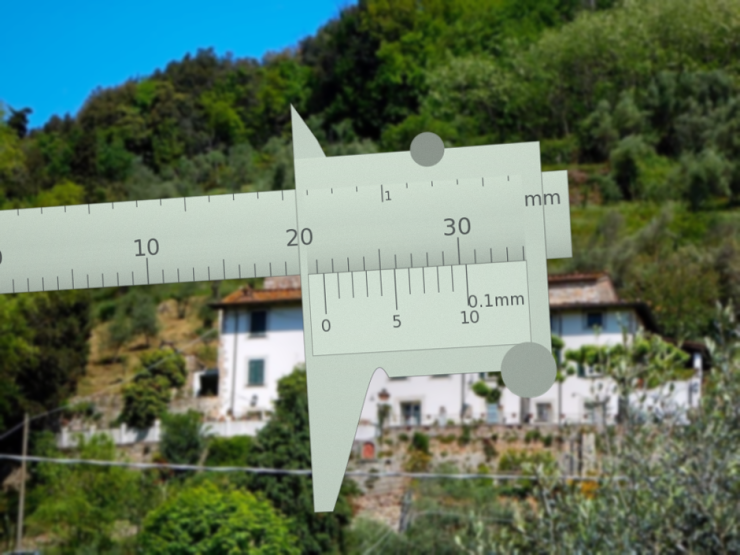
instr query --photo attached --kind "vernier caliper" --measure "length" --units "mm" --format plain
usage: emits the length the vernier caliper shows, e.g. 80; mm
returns 21.4; mm
